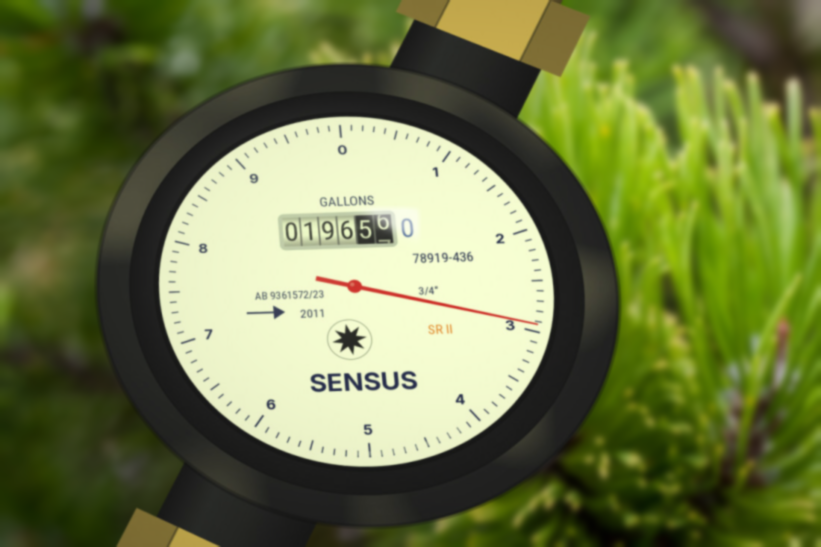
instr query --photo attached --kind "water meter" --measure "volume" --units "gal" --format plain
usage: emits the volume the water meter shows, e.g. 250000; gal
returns 196562.9; gal
